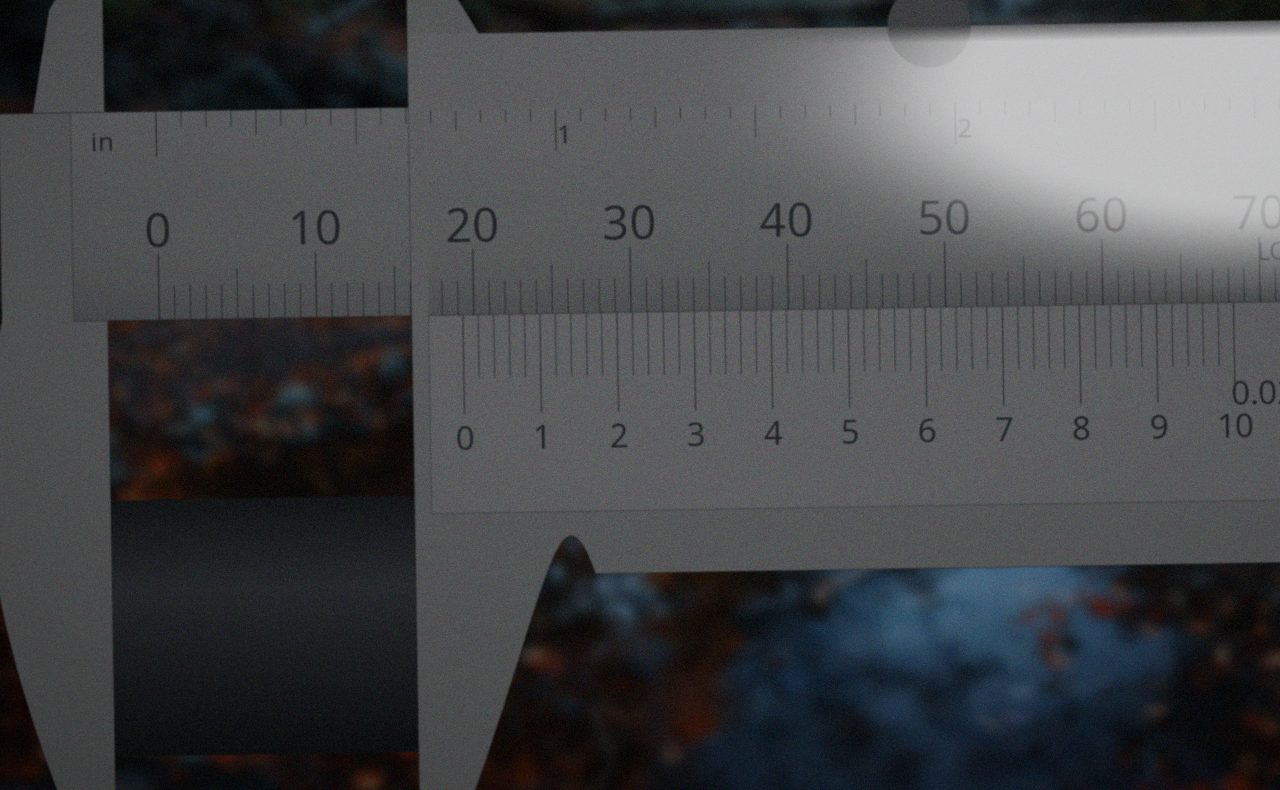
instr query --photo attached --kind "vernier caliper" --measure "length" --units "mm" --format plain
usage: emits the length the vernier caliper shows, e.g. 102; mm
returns 19.3; mm
